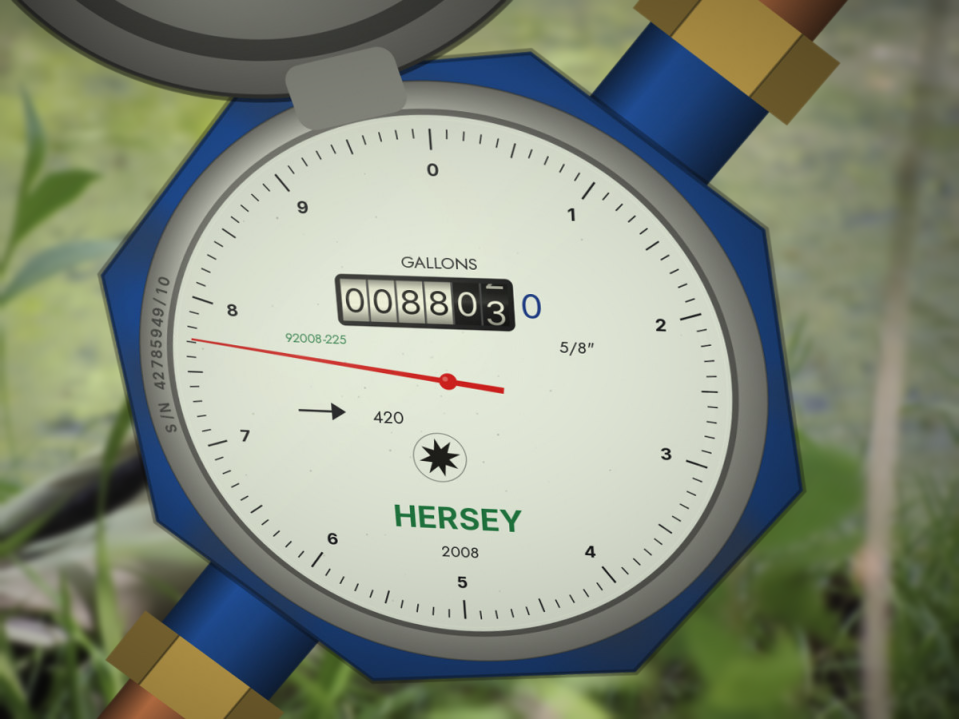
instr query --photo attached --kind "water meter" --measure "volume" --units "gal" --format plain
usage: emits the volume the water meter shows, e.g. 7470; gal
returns 88027.7; gal
